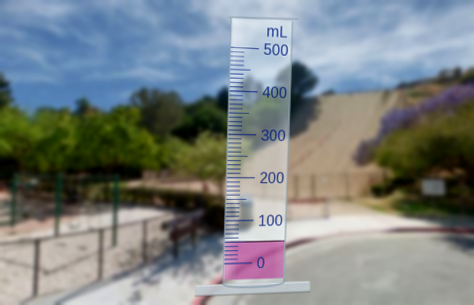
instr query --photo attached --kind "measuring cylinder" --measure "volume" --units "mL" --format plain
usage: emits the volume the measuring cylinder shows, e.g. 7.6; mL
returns 50; mL
